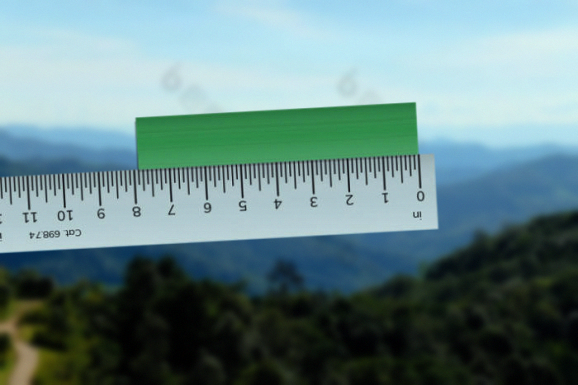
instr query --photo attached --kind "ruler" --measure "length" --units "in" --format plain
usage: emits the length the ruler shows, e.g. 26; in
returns 7.875; in
